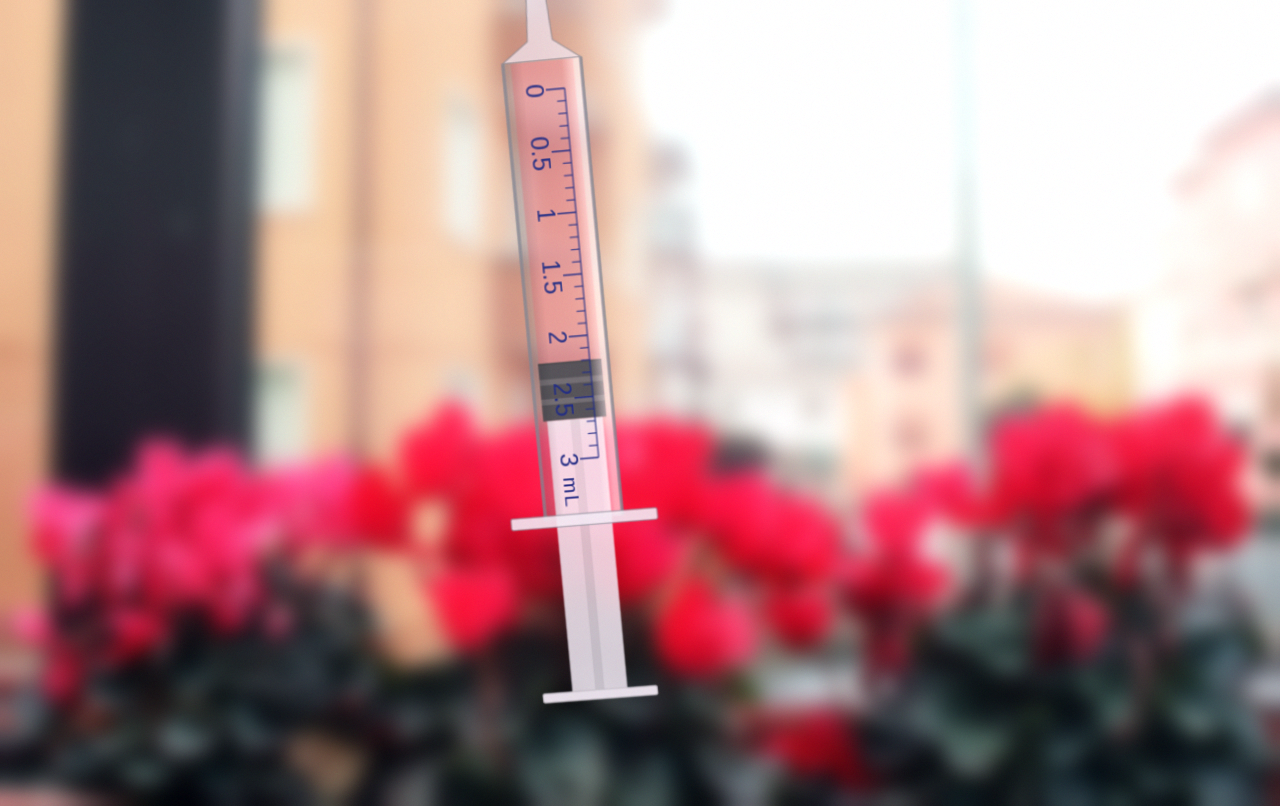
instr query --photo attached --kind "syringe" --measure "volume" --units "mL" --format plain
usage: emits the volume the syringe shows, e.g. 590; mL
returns 2.2; mL
